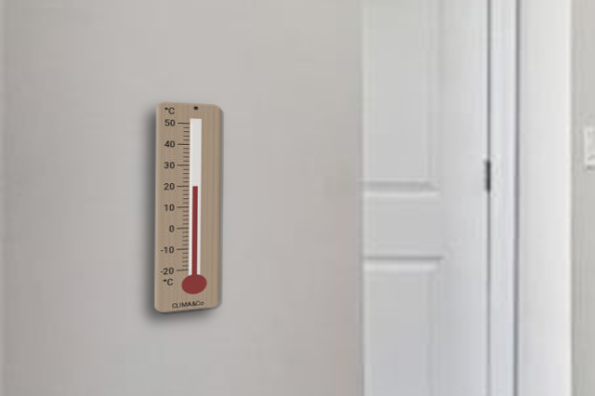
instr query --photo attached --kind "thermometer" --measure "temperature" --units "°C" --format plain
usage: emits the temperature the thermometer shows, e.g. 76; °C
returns 20; °C
